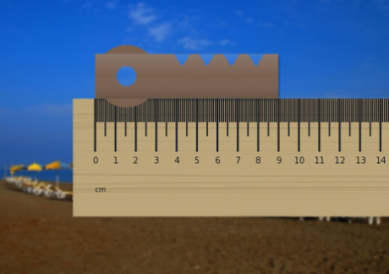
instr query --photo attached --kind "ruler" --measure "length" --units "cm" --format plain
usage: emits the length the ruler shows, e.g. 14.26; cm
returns 9; cm
